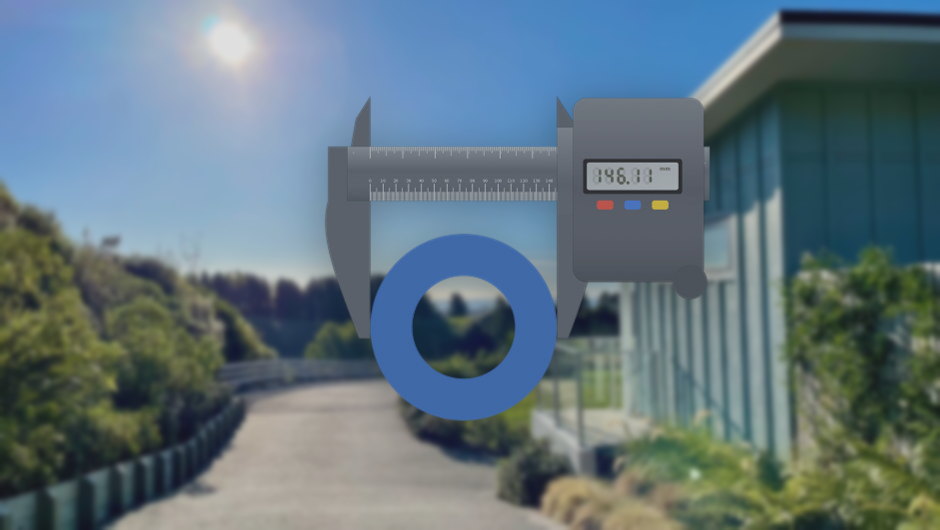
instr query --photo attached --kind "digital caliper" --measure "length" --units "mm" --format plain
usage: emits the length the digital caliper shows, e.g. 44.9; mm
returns 146.11; mm
